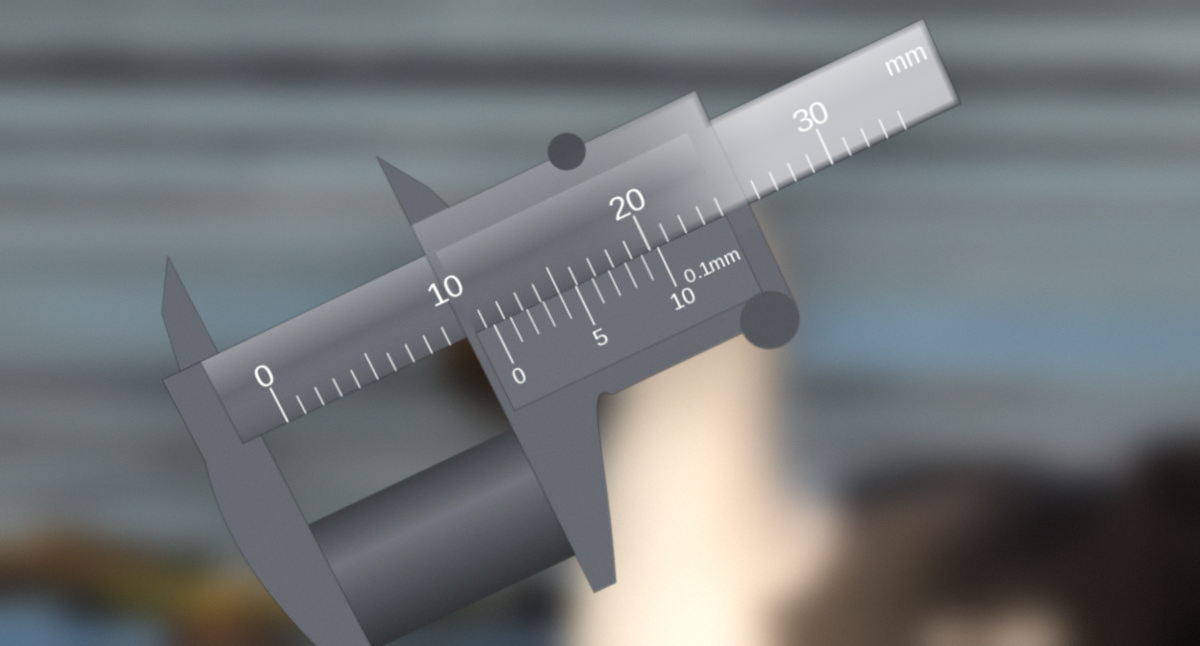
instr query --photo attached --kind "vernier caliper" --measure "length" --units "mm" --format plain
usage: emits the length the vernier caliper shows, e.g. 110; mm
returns 11.4; mm
